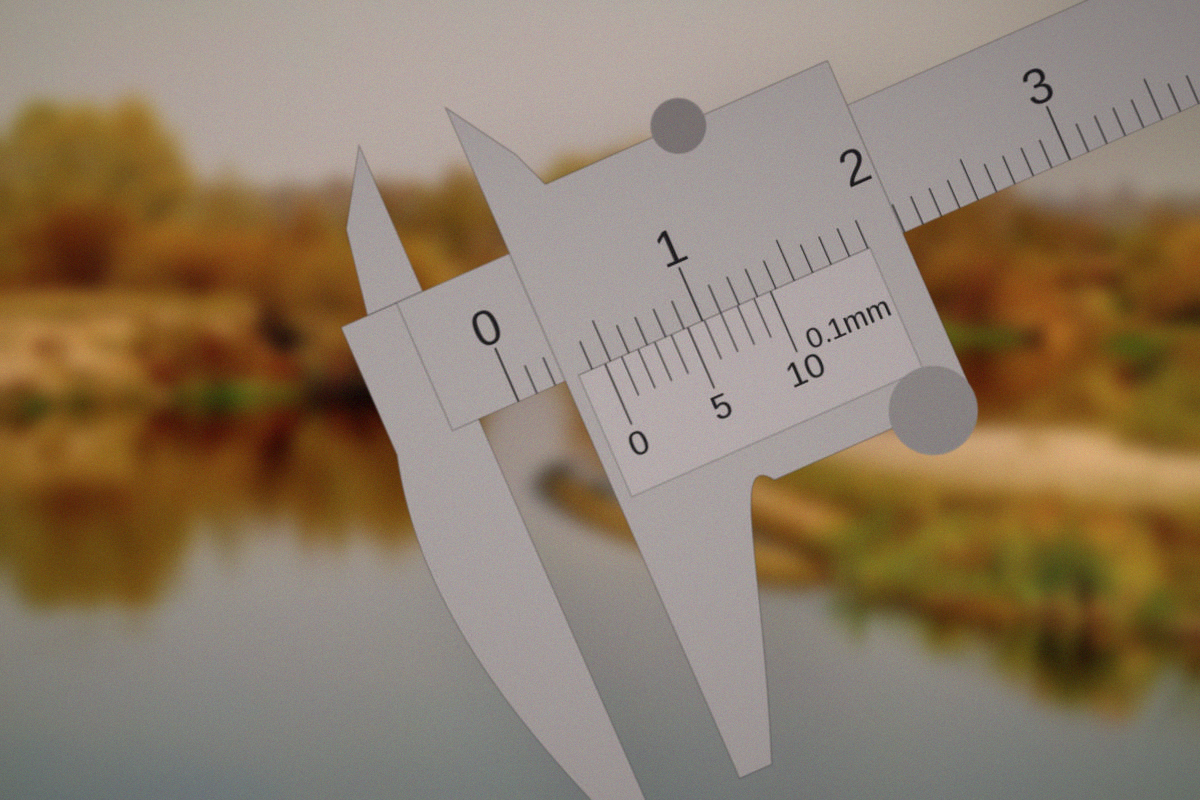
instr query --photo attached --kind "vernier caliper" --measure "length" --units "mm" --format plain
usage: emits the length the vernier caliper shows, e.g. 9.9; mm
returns 4.7; mm
